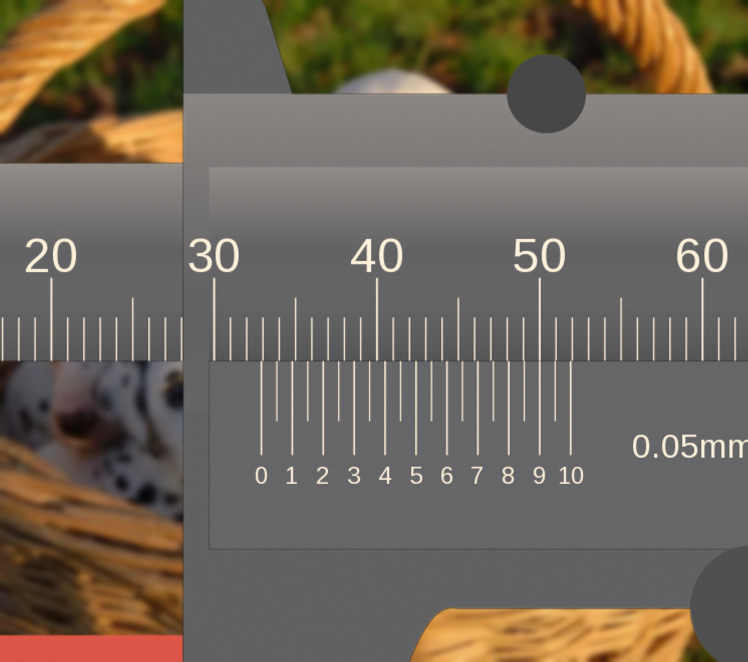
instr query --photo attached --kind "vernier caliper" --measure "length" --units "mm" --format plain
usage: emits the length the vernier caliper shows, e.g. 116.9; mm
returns 32.9; mm
